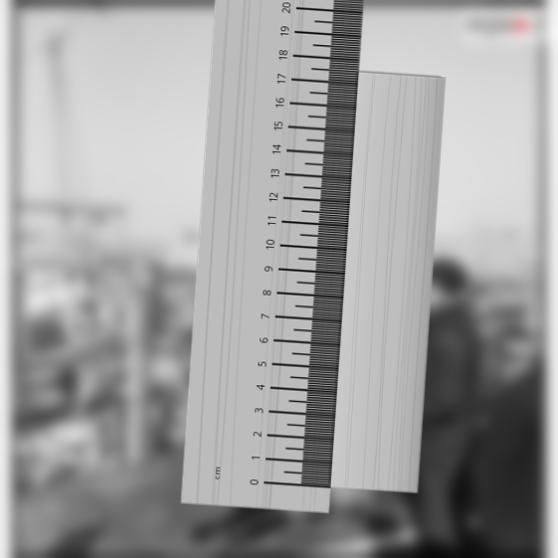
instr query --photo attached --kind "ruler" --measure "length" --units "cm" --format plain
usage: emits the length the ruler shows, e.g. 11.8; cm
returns 17.5; cm
